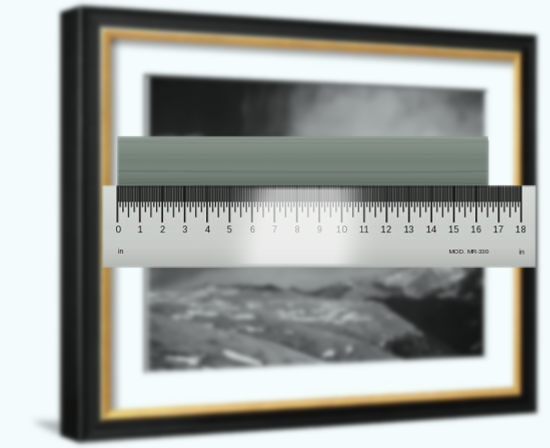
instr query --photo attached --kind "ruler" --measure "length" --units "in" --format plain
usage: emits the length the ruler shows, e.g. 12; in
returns 16.5; in
